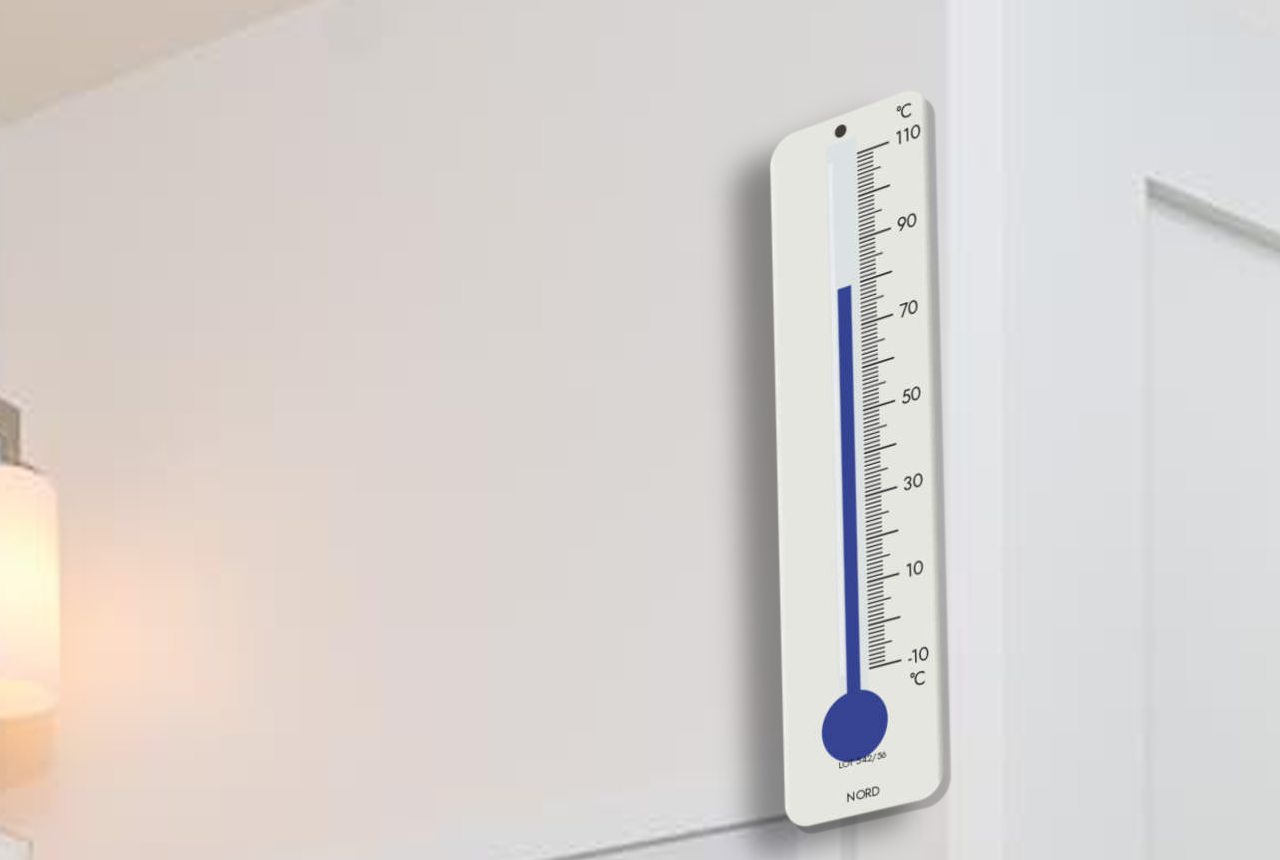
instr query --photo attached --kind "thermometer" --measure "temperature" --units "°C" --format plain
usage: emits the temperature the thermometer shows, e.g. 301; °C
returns 80; °C
